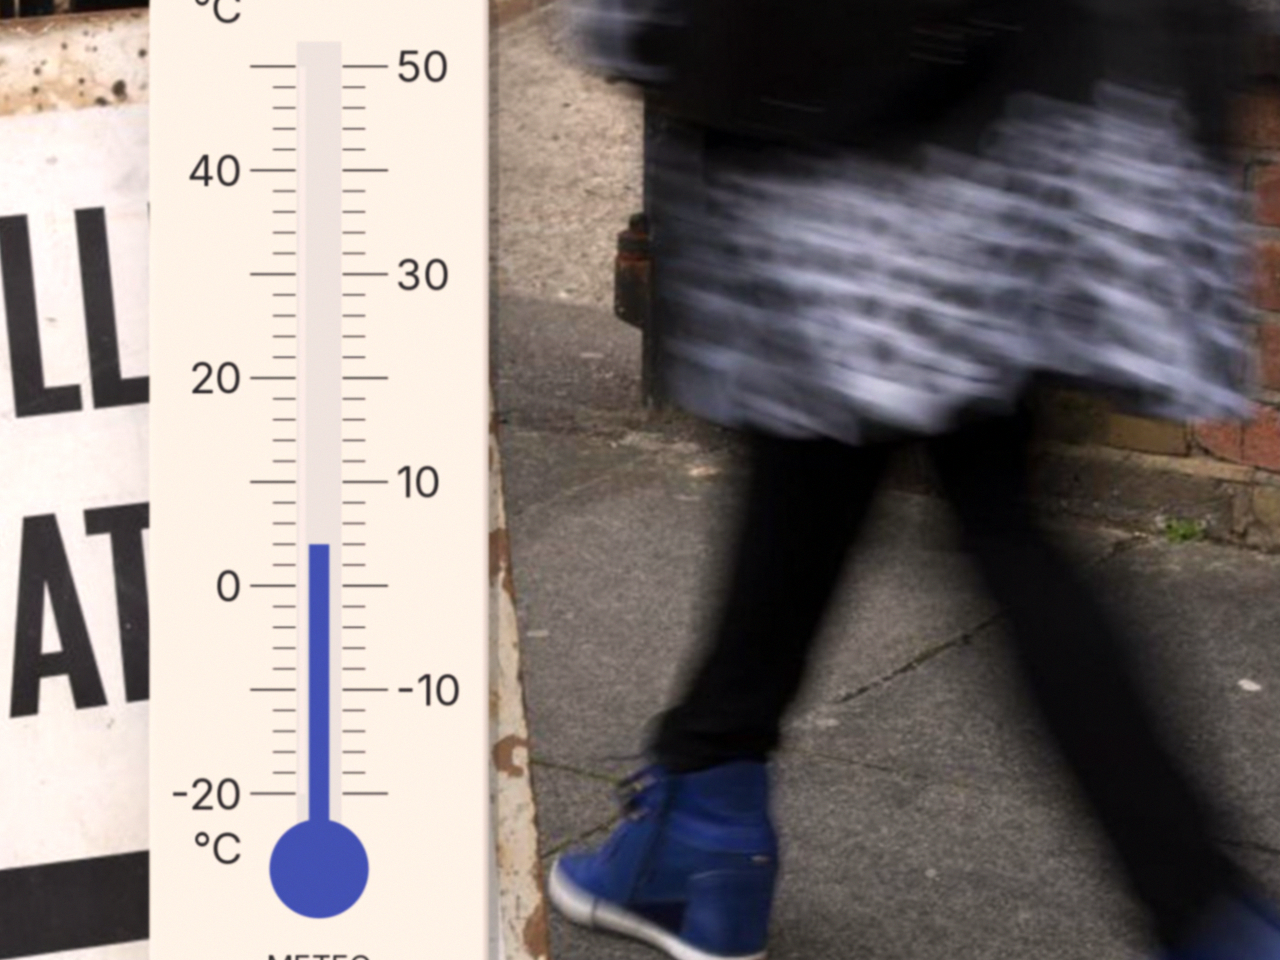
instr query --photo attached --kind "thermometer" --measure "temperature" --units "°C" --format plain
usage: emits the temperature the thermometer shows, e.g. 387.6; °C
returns 4; °C
